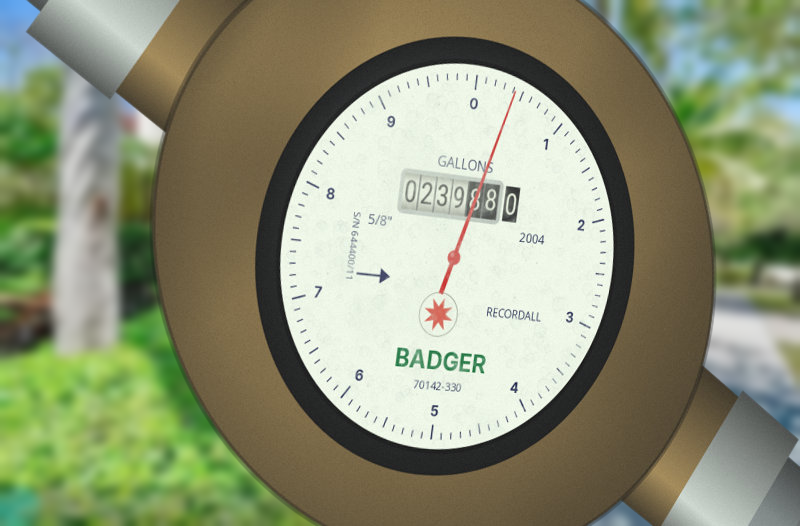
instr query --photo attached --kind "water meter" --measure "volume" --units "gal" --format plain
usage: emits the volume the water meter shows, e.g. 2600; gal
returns 239880.4; gal
